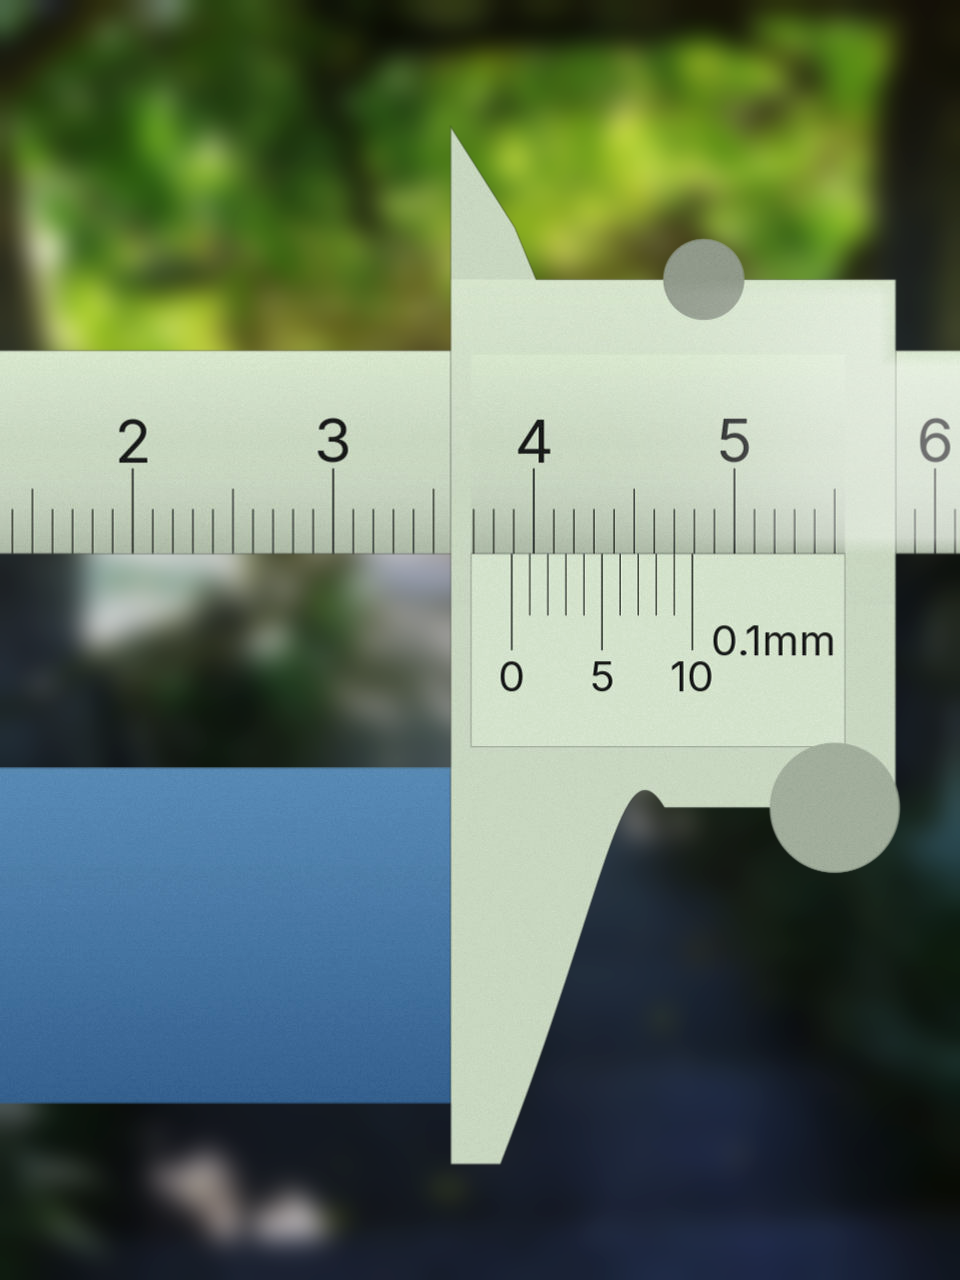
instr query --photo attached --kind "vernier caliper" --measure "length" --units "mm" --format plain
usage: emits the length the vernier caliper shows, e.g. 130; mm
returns 38.9; mm
